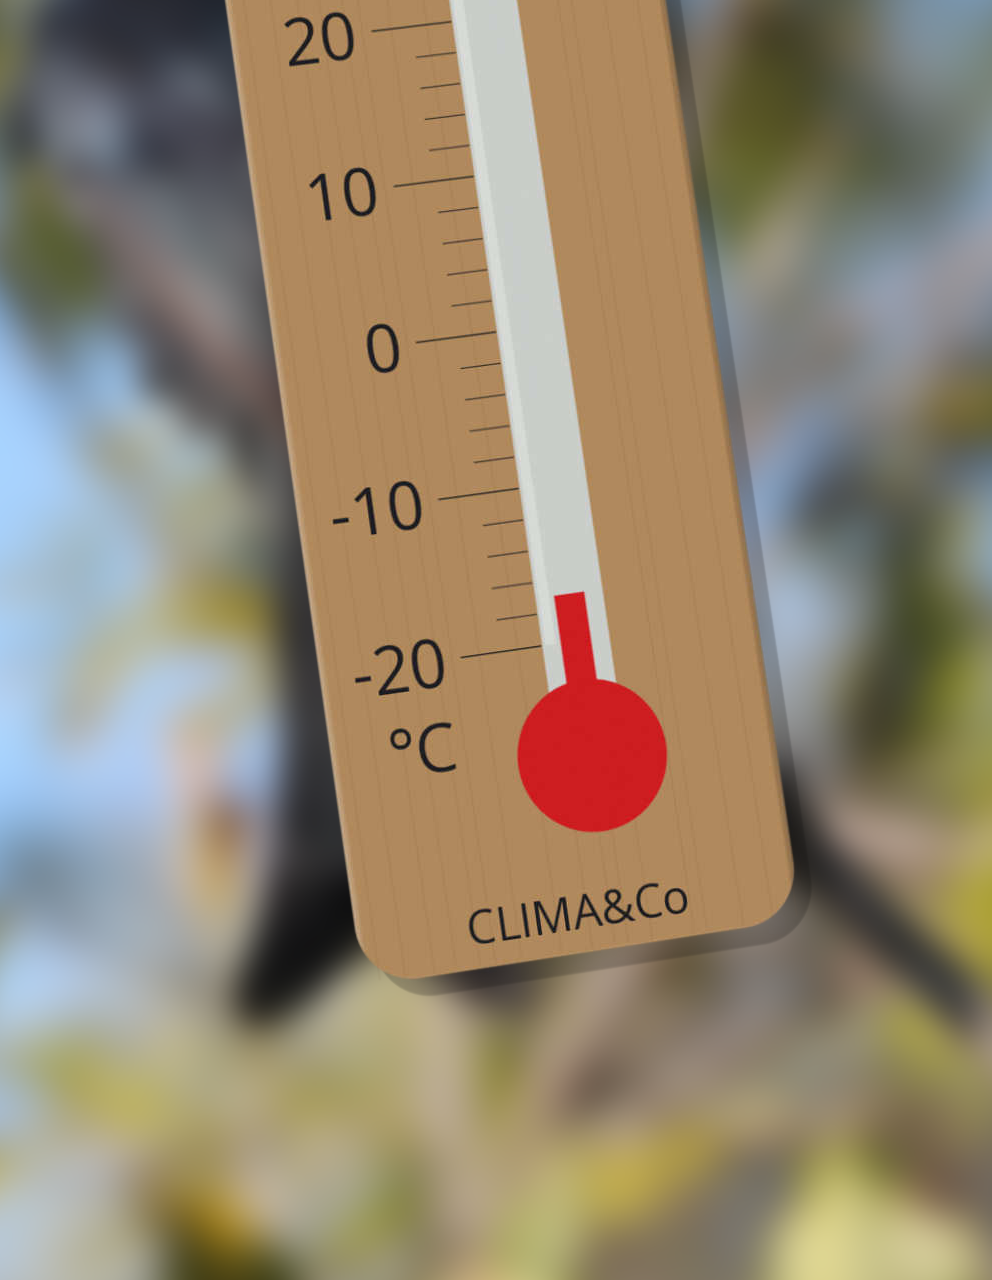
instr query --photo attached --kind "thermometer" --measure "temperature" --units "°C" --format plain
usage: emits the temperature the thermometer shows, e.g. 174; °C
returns -17; °C
